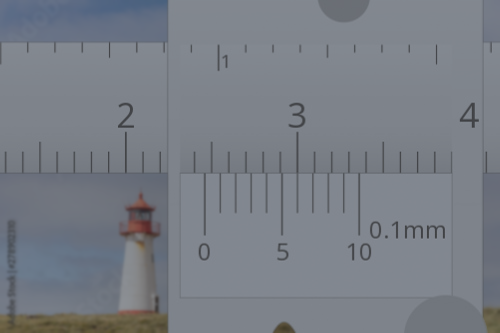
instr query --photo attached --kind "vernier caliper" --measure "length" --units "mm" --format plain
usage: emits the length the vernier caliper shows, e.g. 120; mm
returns 24.6; mm
